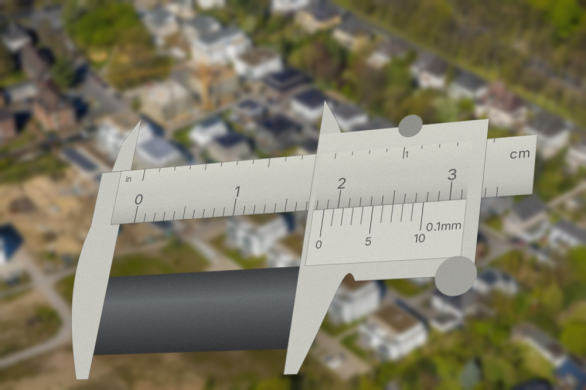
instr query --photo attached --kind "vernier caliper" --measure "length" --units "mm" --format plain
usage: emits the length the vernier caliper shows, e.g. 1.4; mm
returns 18.7; mm
